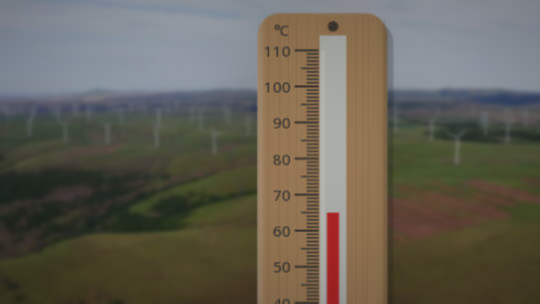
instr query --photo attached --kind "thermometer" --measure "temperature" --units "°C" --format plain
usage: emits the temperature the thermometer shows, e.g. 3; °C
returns 65; °C
